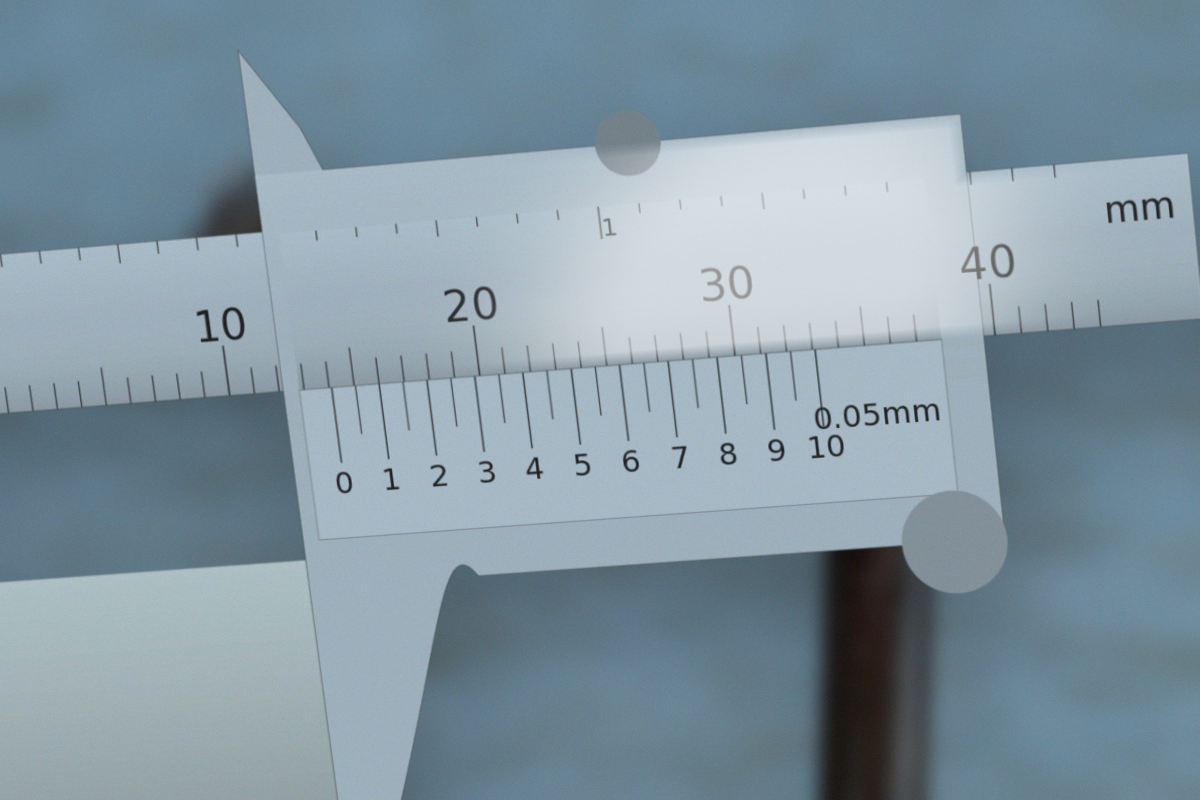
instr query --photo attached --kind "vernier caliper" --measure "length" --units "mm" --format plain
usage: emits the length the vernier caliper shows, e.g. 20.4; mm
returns 14.1; mm
